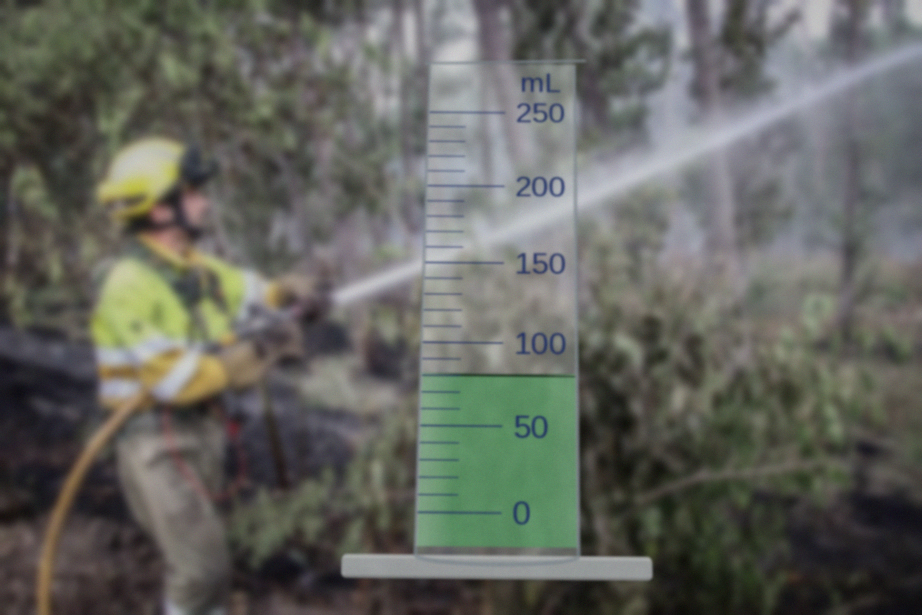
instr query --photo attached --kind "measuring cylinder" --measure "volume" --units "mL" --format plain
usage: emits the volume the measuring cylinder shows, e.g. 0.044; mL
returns 80; mL
